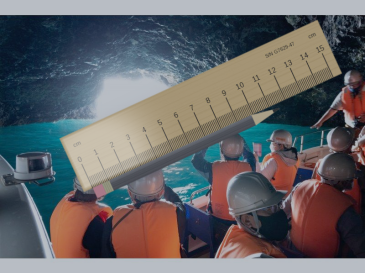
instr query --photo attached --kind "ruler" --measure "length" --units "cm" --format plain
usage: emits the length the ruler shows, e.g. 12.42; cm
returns 11.5; cm
